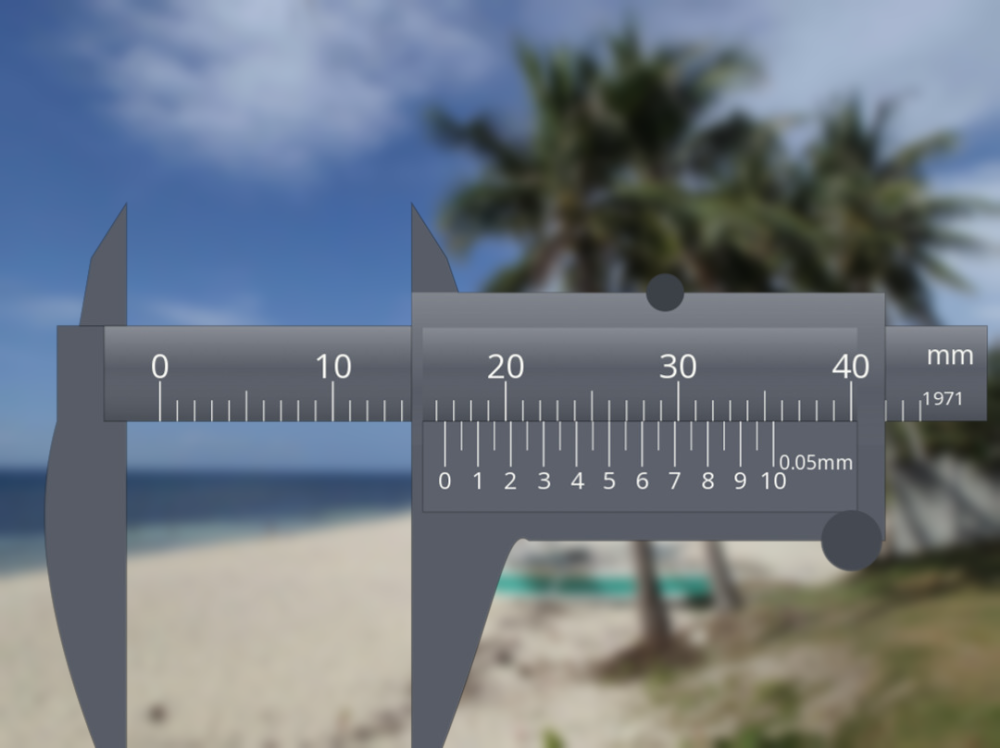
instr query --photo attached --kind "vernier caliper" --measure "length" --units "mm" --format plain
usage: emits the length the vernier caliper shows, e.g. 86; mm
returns 16.5; mm
